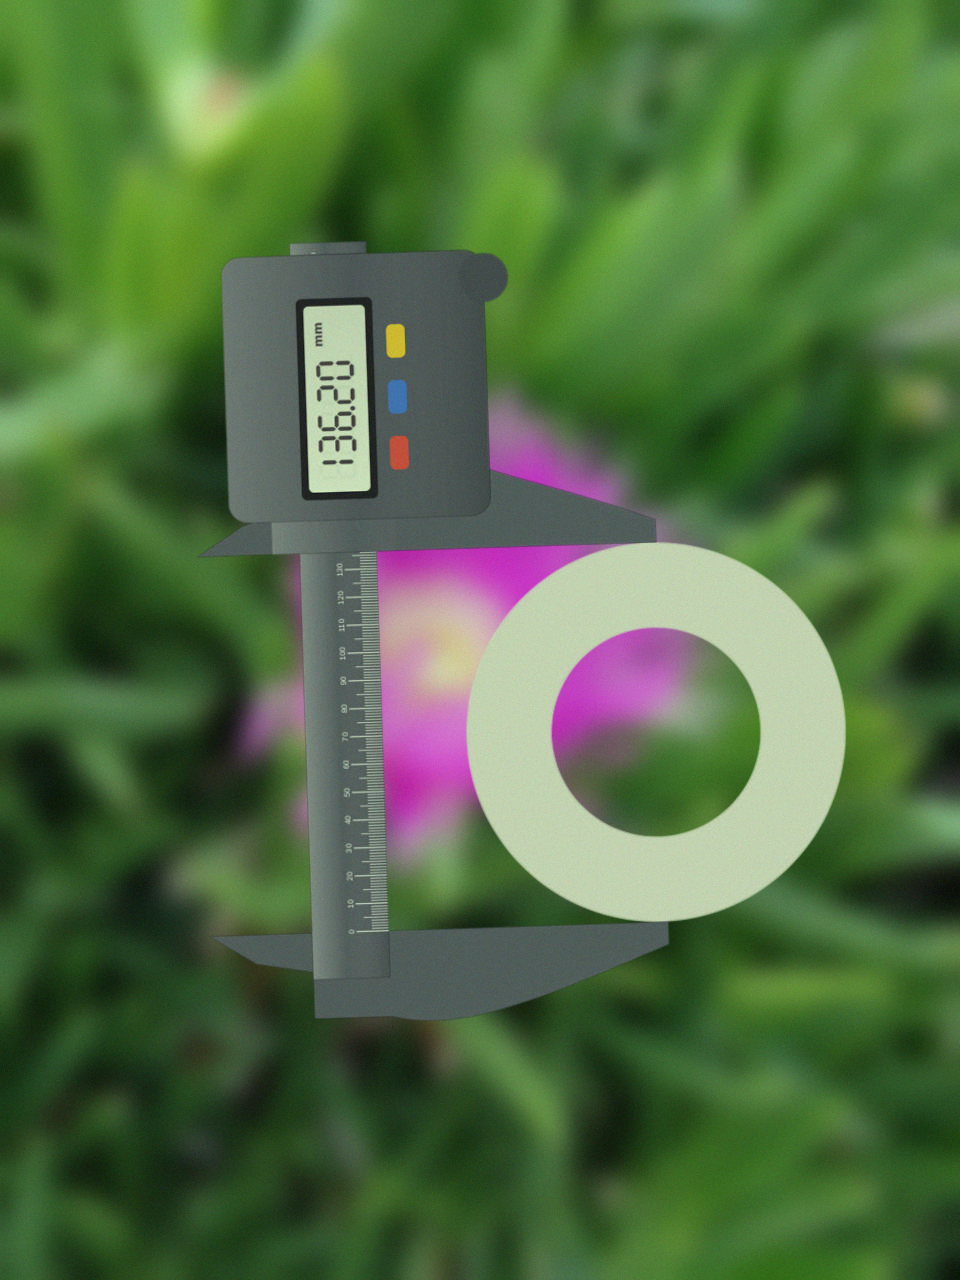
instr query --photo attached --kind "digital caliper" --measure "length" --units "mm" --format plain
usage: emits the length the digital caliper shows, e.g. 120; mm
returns 136.20; mm
